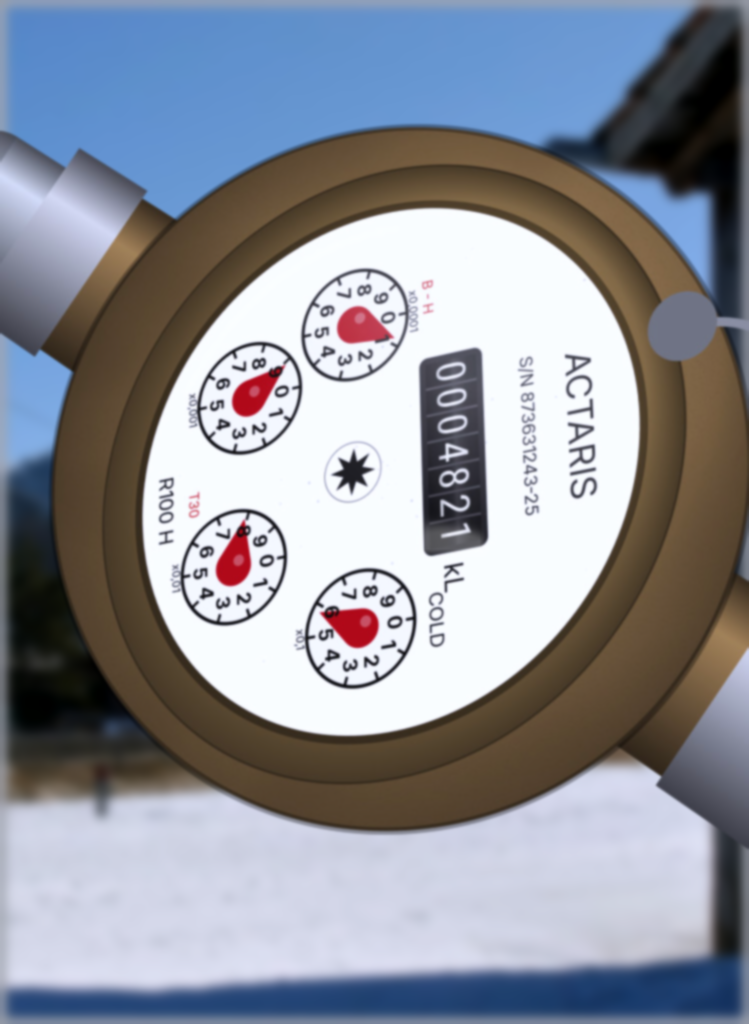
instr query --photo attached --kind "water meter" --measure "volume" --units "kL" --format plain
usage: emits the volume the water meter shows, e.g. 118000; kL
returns 4821.5790; kL
